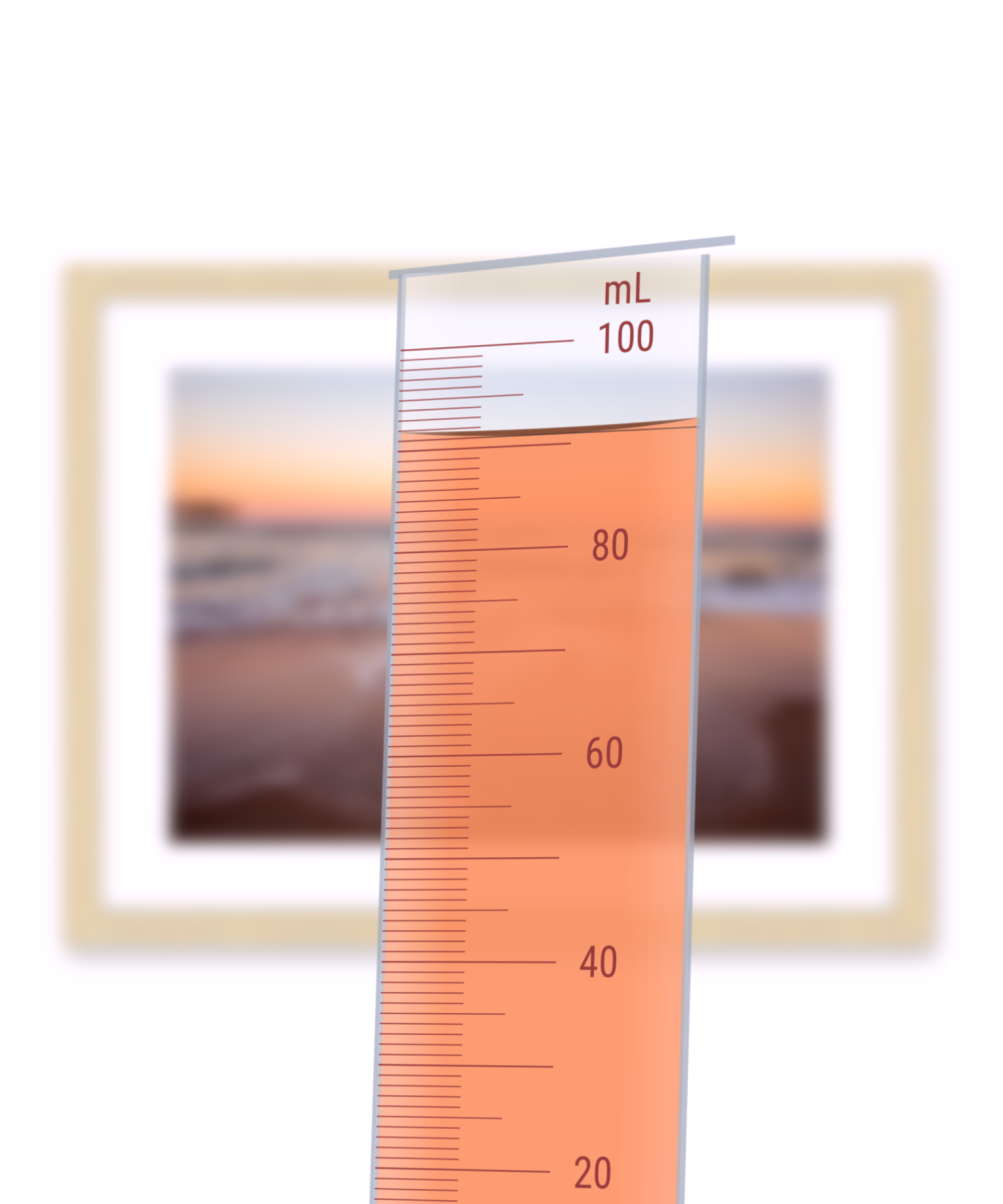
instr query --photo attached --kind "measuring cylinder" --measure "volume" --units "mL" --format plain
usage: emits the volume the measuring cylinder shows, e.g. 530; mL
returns 91; mL
